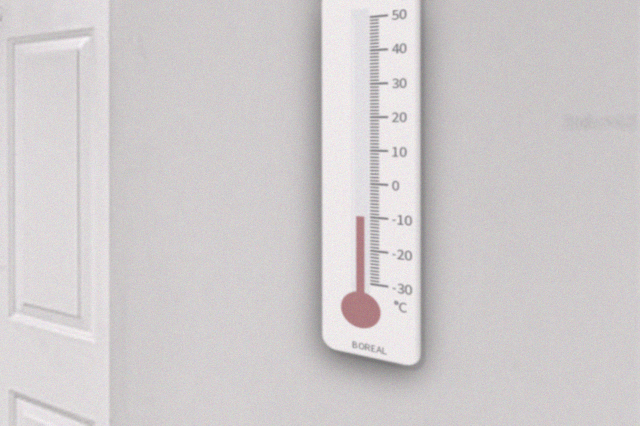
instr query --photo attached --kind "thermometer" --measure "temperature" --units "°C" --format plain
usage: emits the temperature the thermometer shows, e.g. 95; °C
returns -10; °C
